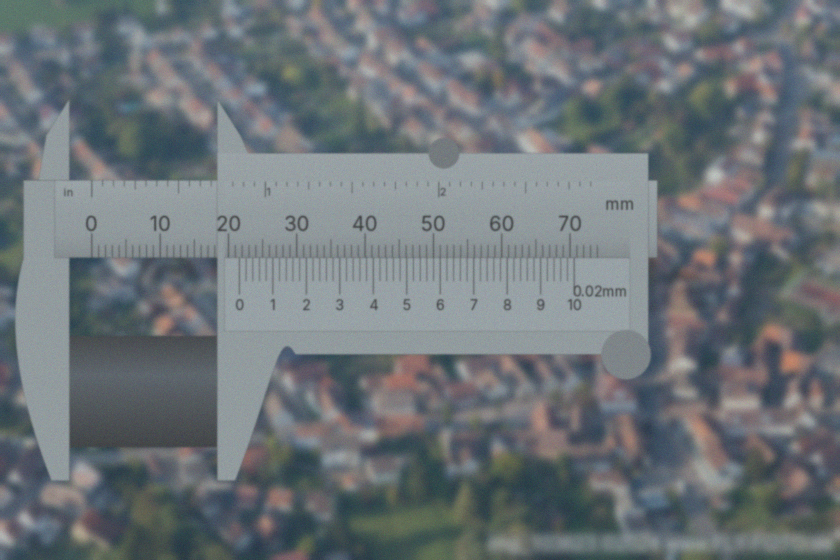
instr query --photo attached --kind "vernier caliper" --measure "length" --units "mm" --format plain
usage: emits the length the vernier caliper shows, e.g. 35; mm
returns 21.6; mm
